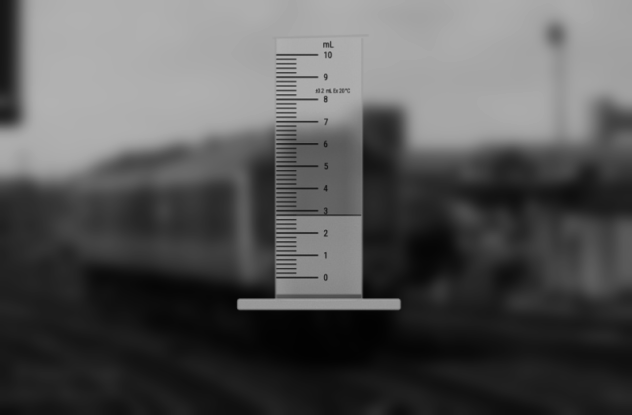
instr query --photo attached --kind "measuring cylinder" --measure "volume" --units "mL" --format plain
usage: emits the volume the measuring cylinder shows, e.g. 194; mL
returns 2.8; mL
